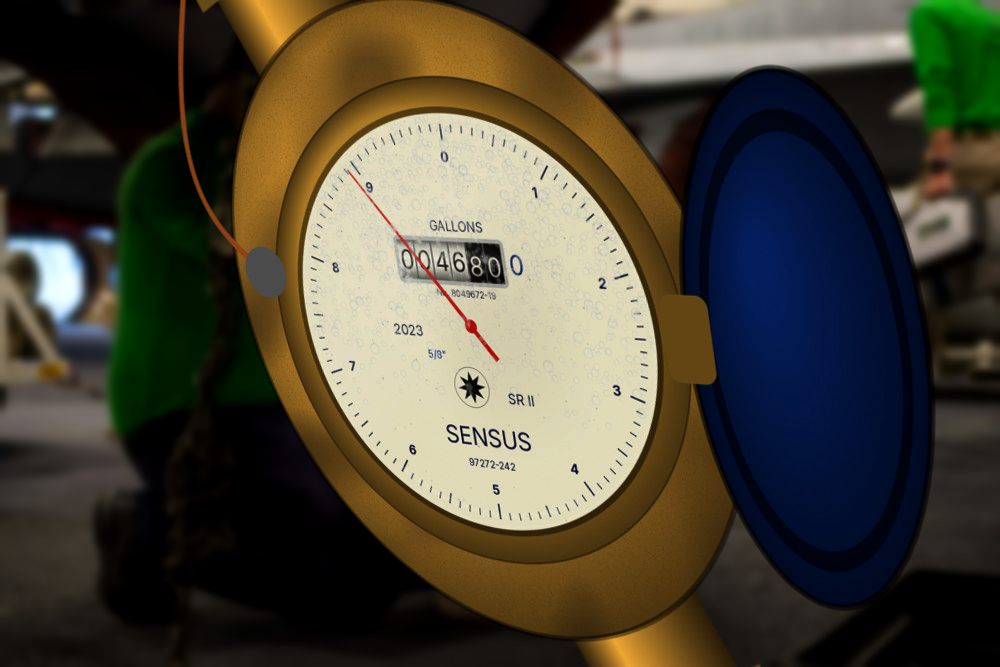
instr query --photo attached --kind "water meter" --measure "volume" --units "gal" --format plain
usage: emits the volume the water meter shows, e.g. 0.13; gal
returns 46798.9; gal
